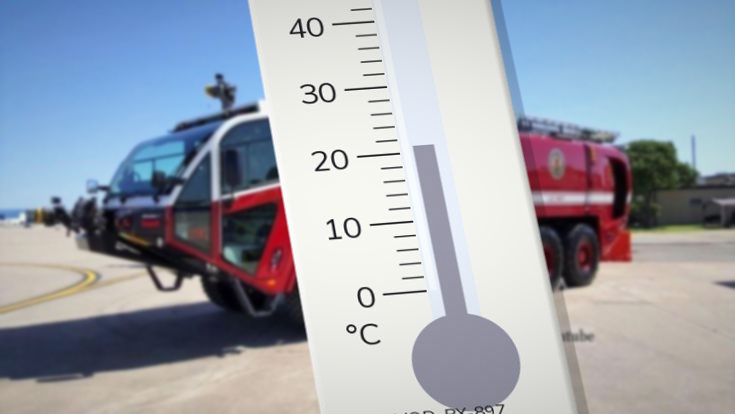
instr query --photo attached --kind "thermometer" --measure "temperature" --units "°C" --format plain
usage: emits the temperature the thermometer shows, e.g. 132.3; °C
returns 21; °C
